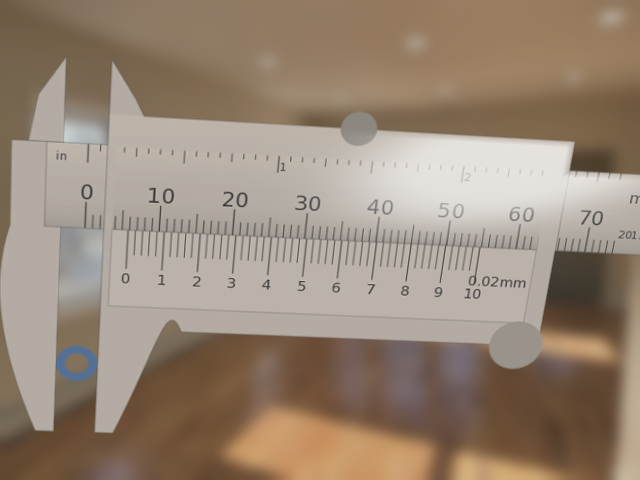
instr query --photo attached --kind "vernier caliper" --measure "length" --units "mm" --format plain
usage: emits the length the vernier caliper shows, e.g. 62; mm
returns 5.8; mm
